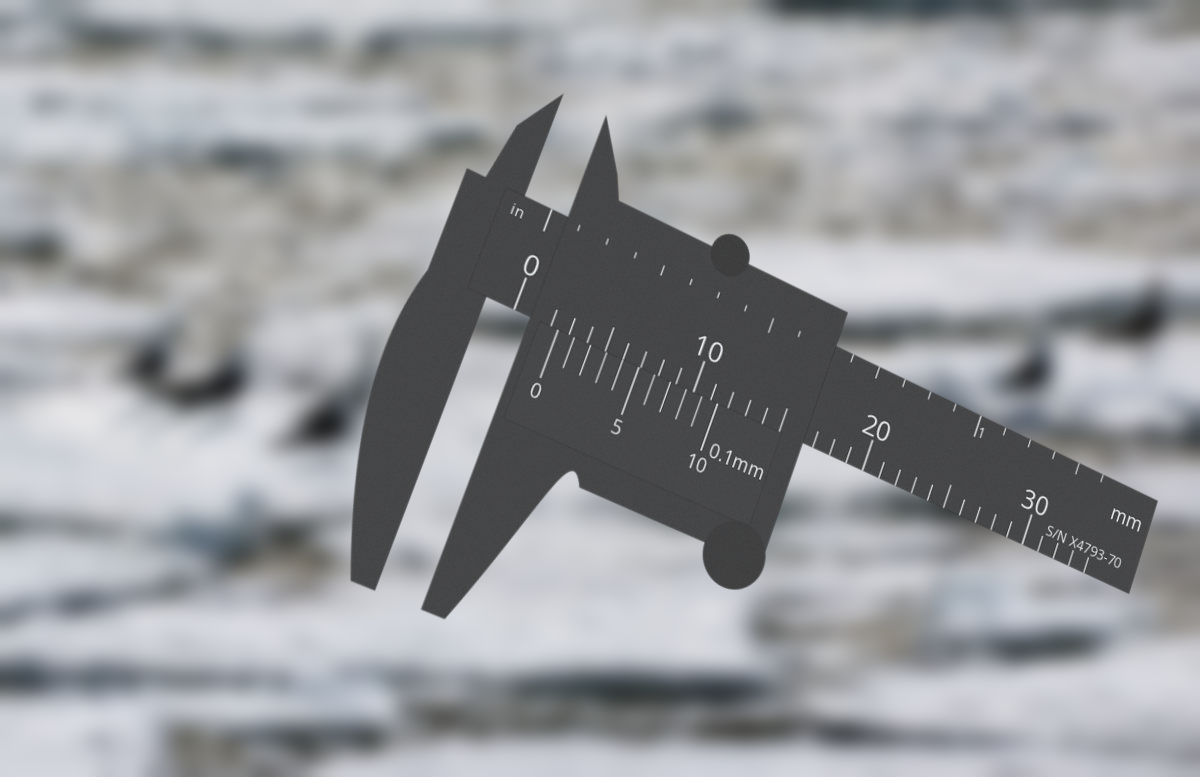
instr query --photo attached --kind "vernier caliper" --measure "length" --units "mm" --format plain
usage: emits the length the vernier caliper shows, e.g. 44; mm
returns 2.4; mm
